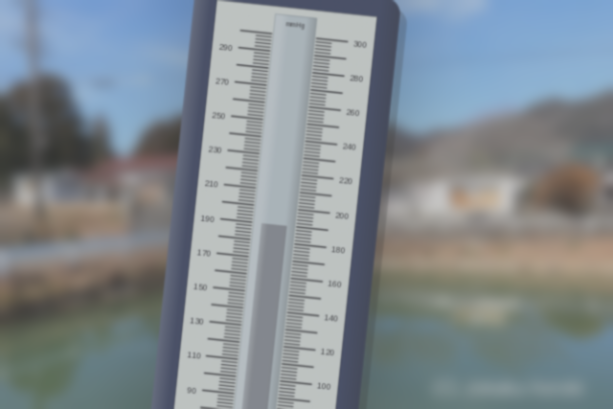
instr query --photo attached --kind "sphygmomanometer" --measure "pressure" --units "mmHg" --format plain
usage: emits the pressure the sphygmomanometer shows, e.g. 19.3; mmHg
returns 190; mmHg
